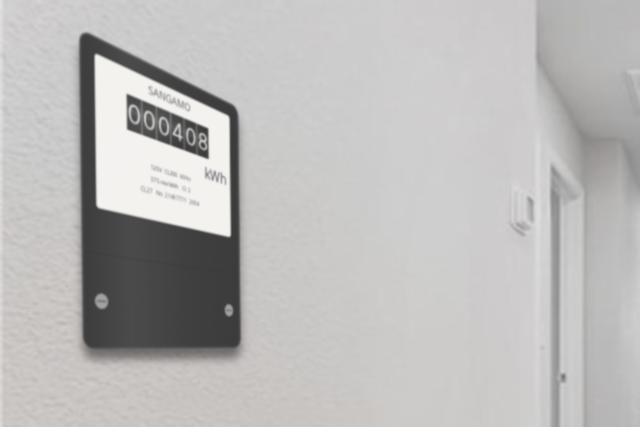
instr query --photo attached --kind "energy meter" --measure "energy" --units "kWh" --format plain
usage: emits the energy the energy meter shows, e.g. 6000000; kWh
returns 408; kWh
